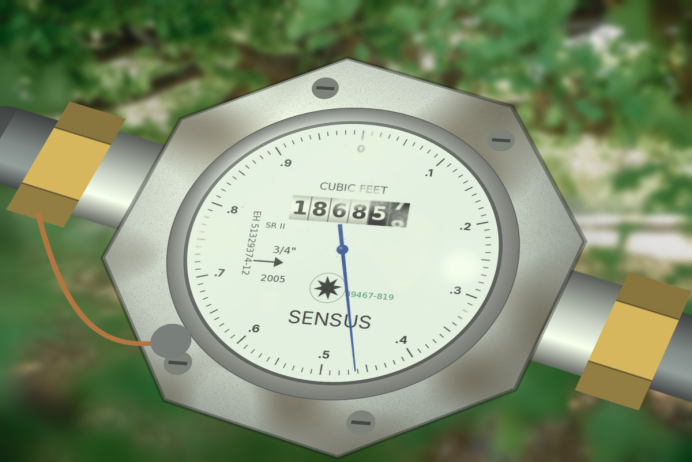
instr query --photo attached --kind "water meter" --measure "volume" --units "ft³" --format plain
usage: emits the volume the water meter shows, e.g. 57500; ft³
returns 186857.46; ft³
